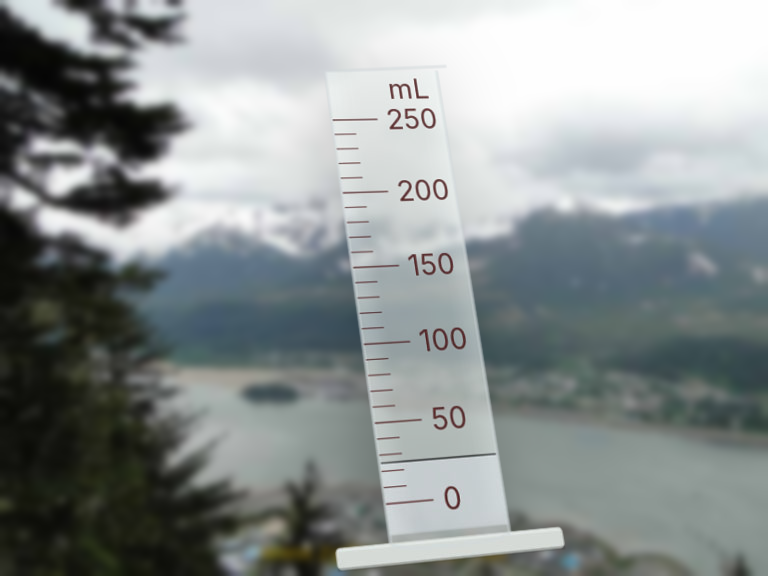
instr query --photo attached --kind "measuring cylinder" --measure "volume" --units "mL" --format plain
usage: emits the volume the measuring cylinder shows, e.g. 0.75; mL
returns 25; mL
